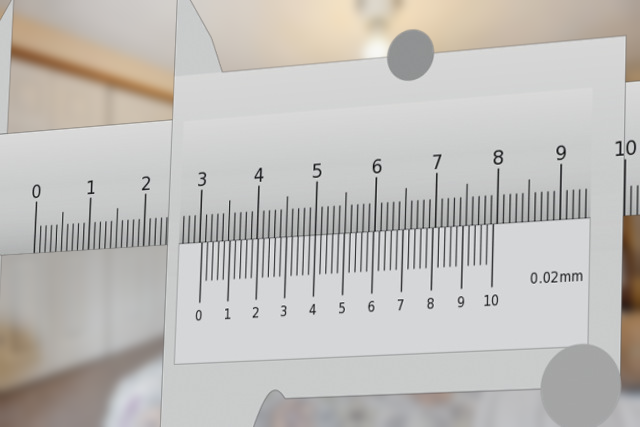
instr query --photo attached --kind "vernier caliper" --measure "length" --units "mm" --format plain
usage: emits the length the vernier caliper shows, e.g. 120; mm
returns 30.4; mm
